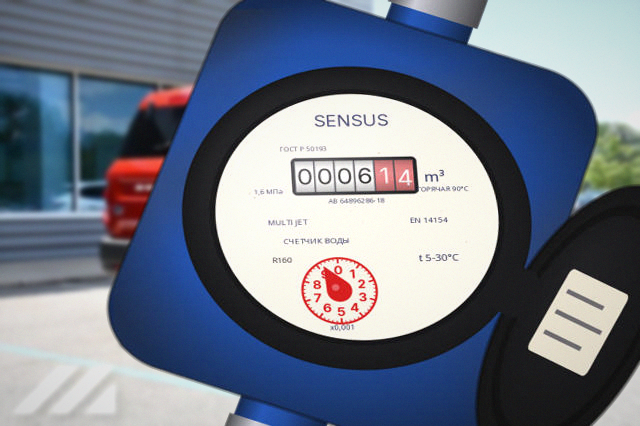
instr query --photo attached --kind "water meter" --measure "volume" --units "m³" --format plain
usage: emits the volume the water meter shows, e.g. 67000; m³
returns 6.139; m³
